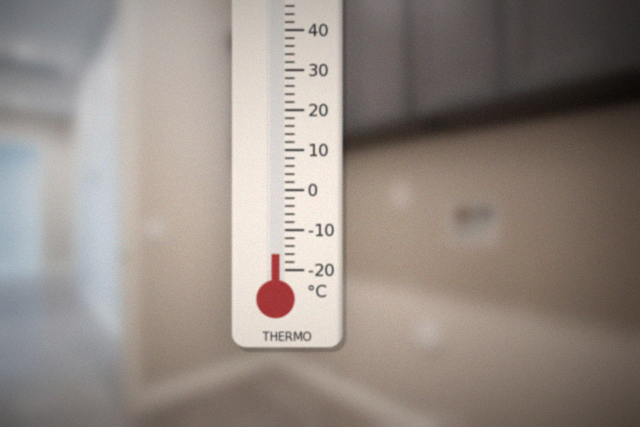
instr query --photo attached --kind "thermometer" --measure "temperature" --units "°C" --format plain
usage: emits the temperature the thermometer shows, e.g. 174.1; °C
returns -16; °C
